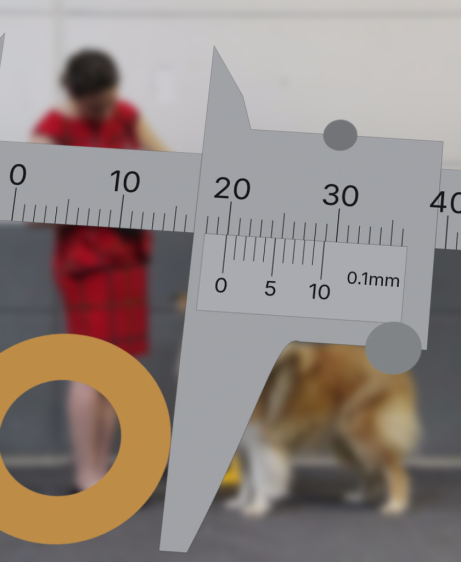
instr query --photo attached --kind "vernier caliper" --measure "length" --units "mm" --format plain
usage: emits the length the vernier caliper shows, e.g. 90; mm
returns 19.9; mm
